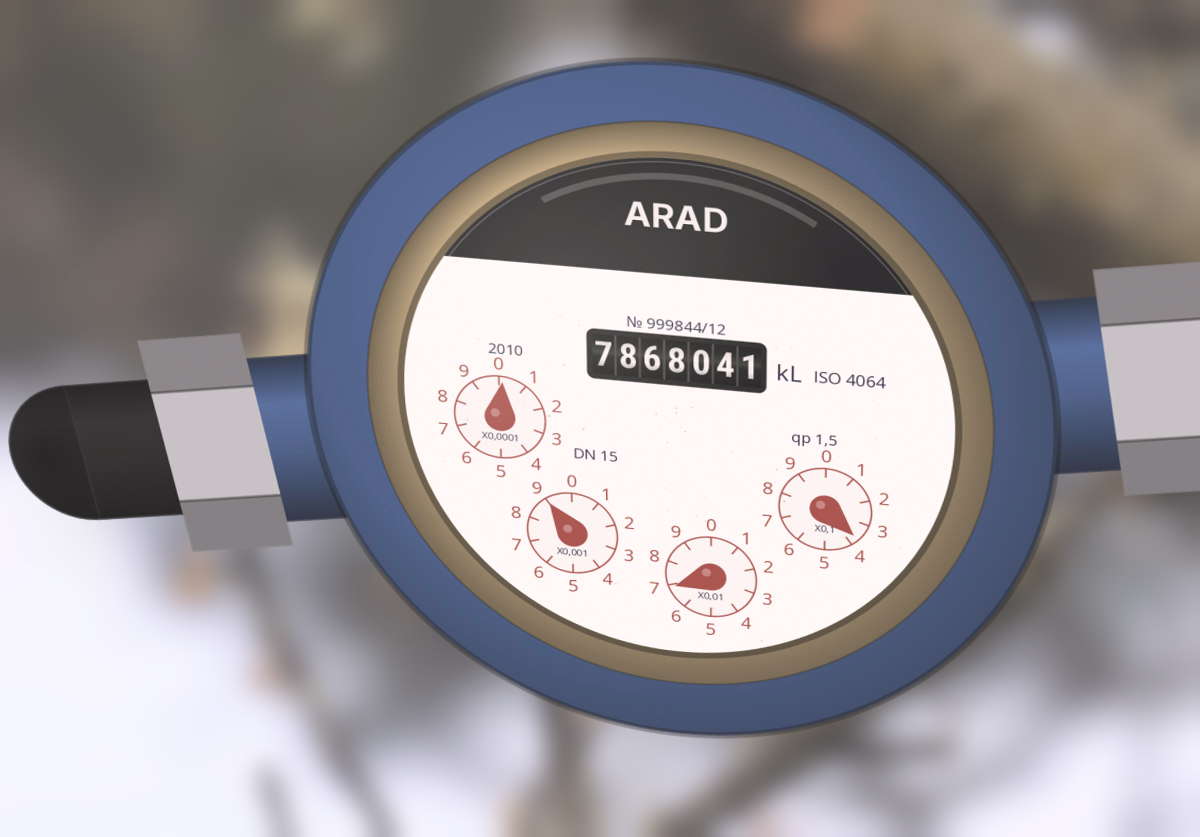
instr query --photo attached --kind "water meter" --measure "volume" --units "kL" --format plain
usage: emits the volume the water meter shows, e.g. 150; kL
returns 7868041.3690; kL
